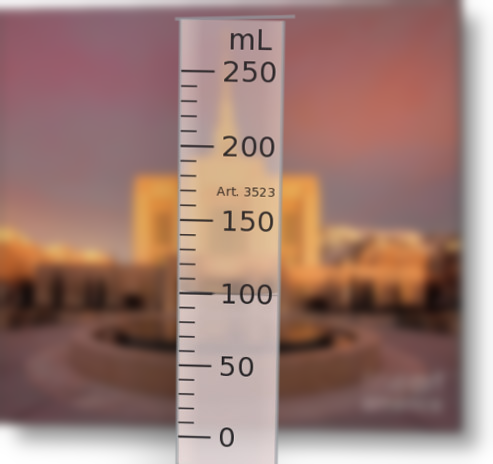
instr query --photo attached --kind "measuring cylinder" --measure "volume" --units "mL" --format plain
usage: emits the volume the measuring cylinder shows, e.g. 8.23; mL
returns 100; mL
